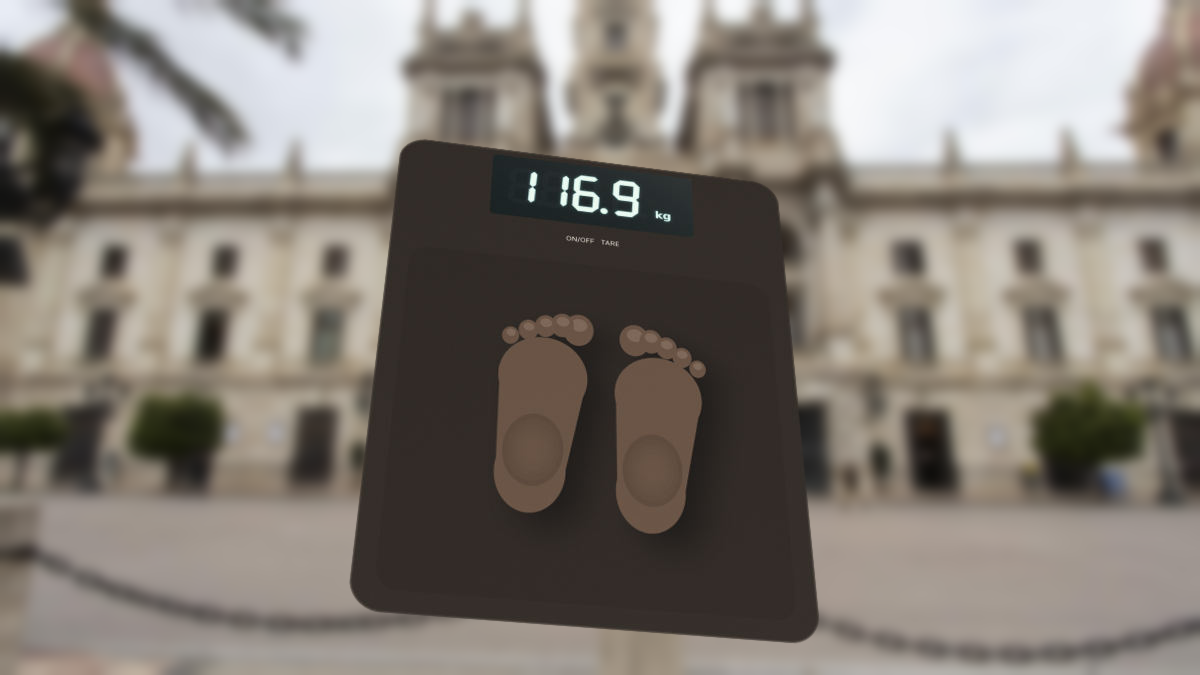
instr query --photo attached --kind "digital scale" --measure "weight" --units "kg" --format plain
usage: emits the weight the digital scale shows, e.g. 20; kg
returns 116.9; kg
